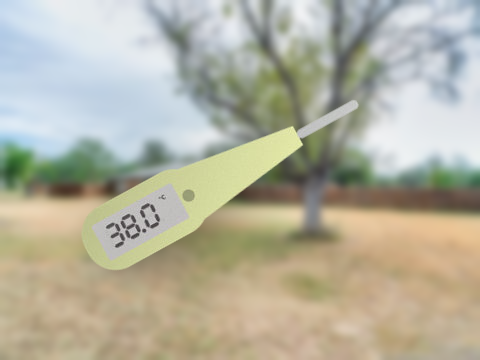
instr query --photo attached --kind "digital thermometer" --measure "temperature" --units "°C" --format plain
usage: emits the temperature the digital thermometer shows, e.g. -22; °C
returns 38.0; °C
